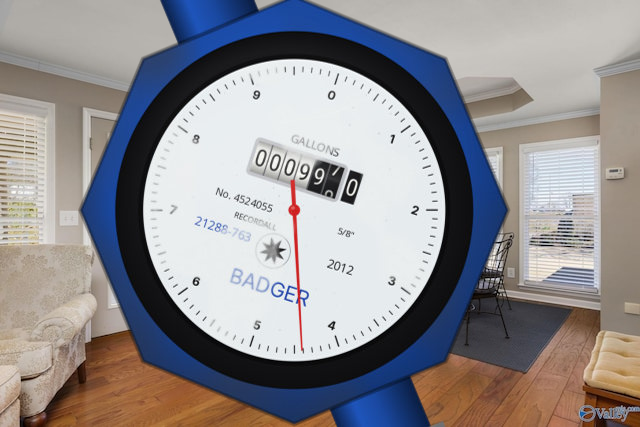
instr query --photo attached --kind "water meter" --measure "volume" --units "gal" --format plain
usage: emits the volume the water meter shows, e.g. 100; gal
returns 9974.4; gal
